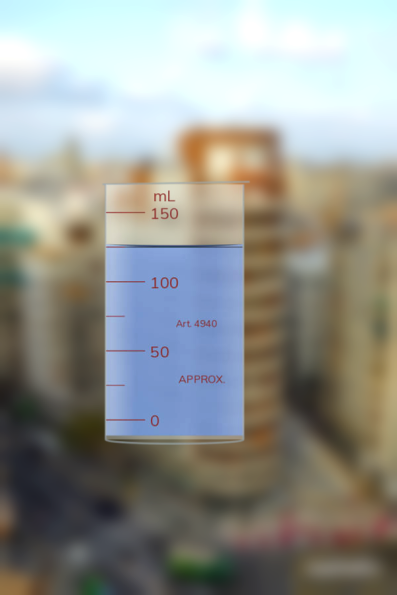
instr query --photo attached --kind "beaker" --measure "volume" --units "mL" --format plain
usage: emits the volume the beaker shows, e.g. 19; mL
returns 125; mL
